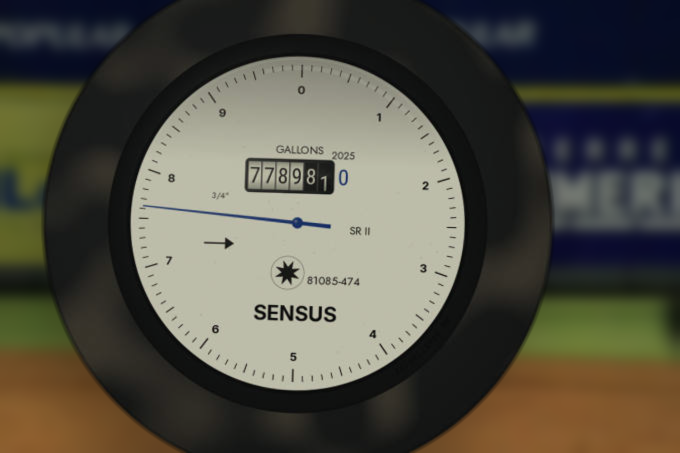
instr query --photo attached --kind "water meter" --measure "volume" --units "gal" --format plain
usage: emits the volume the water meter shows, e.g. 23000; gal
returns 7789807.6; gal
